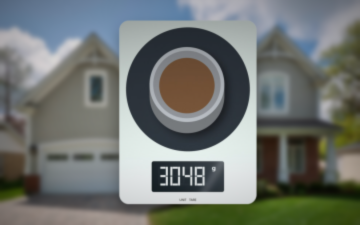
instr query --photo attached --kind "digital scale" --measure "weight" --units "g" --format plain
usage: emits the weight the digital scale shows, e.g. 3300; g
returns 3048; g
